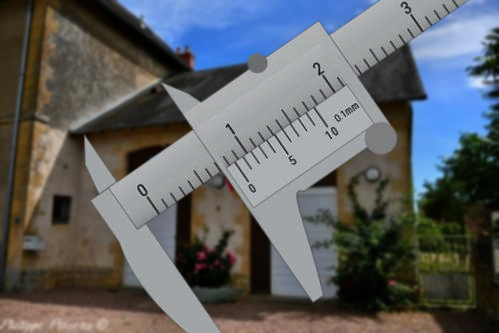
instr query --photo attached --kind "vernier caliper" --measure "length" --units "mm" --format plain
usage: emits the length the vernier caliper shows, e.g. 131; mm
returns 8.6; mm
